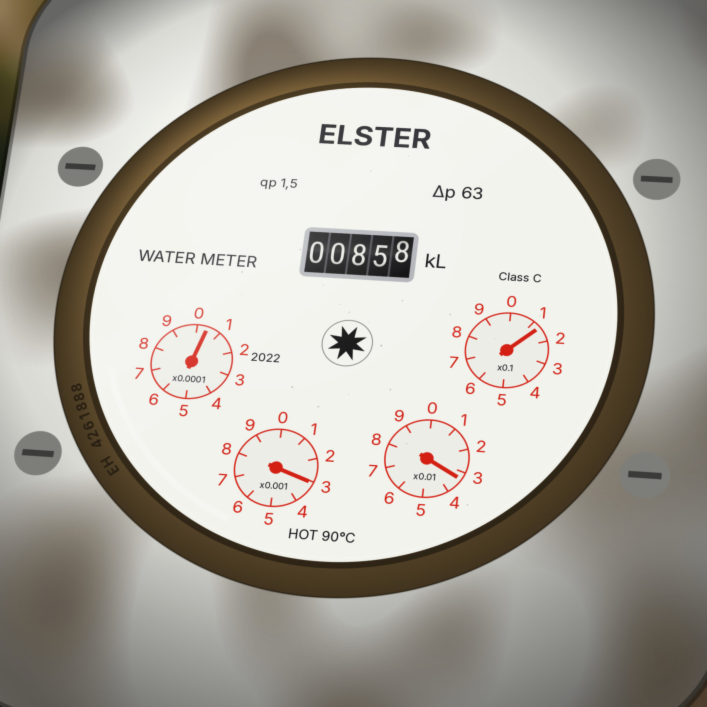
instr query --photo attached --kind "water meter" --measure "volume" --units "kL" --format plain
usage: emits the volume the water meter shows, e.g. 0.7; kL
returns 858.1330; kL
